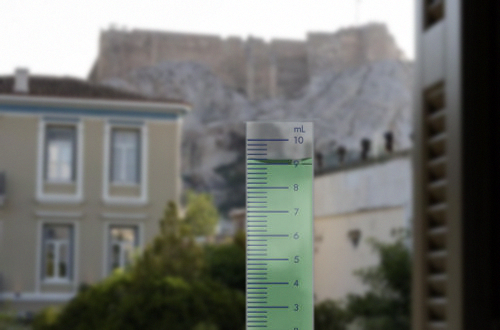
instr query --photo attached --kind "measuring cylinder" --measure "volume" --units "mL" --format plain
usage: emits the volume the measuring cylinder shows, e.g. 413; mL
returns 9; mL
